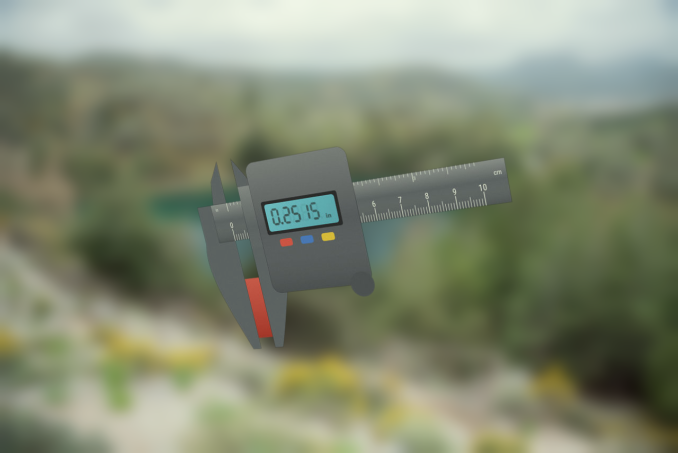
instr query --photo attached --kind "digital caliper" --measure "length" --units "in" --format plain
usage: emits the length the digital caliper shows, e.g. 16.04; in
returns 0.2515; in
